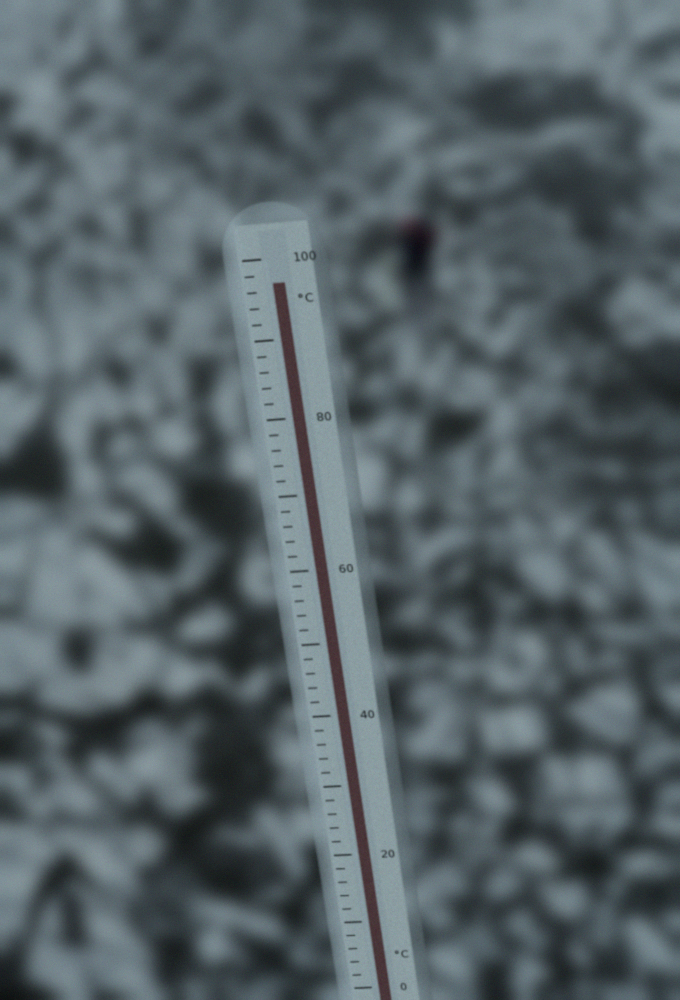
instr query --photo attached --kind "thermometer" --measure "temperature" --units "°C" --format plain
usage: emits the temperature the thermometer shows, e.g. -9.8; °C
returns 97; °C
